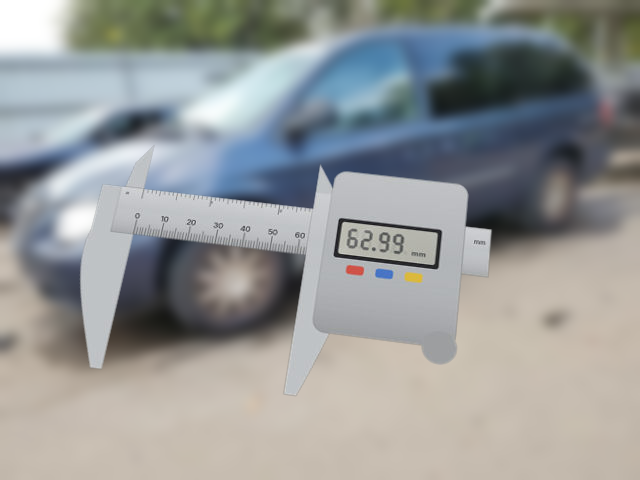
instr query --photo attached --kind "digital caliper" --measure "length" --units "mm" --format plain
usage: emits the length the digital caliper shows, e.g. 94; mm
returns 62.99; mm
